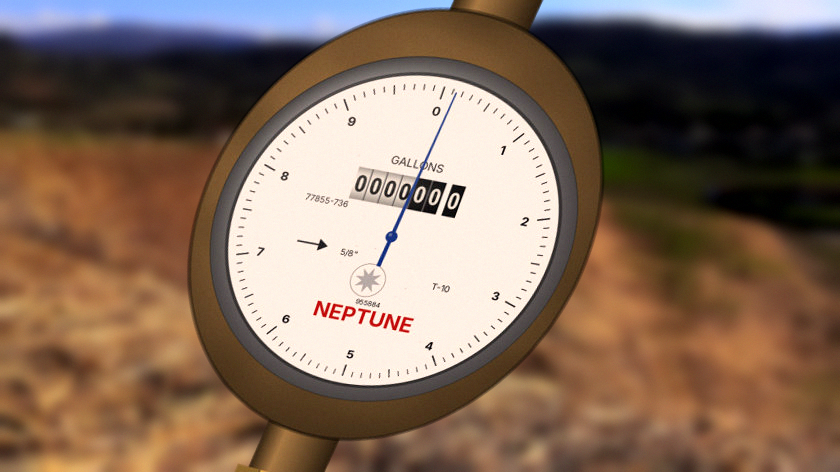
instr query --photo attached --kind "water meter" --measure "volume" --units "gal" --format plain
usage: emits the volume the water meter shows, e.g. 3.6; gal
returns 0.1; gal
